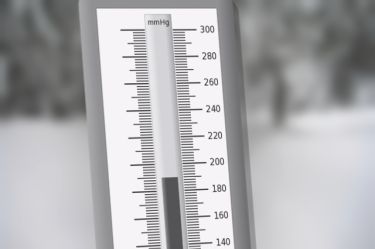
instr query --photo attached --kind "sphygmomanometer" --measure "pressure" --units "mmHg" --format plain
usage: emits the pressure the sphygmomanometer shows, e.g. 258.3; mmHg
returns 190; mmHg
